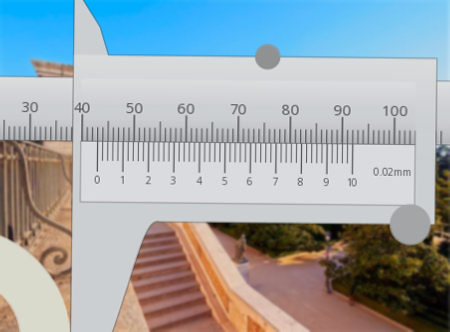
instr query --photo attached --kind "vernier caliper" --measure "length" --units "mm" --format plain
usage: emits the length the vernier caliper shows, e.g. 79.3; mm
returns 43.0; mm
